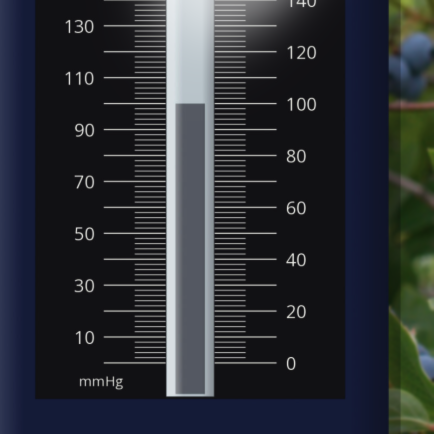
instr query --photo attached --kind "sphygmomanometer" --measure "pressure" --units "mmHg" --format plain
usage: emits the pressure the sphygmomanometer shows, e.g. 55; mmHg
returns 100; mmHg
